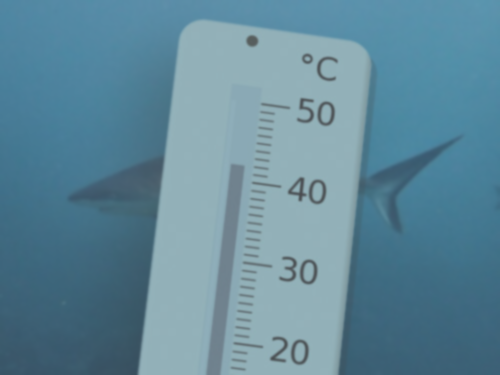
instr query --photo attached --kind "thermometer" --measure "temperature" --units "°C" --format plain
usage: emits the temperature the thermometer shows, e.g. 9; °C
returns 42; °C
